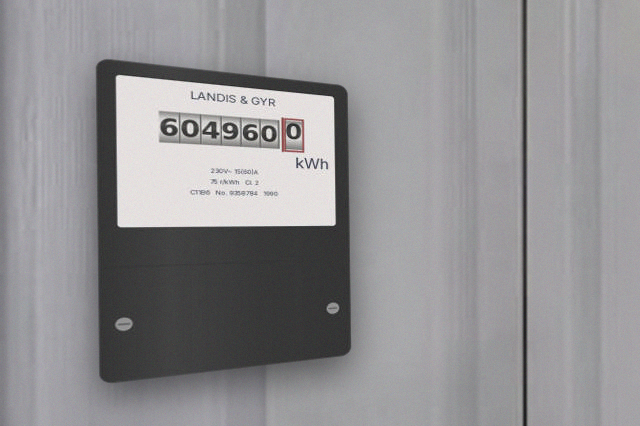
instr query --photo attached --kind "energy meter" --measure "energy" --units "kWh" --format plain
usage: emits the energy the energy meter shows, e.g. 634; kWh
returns 604960.0; kWh
